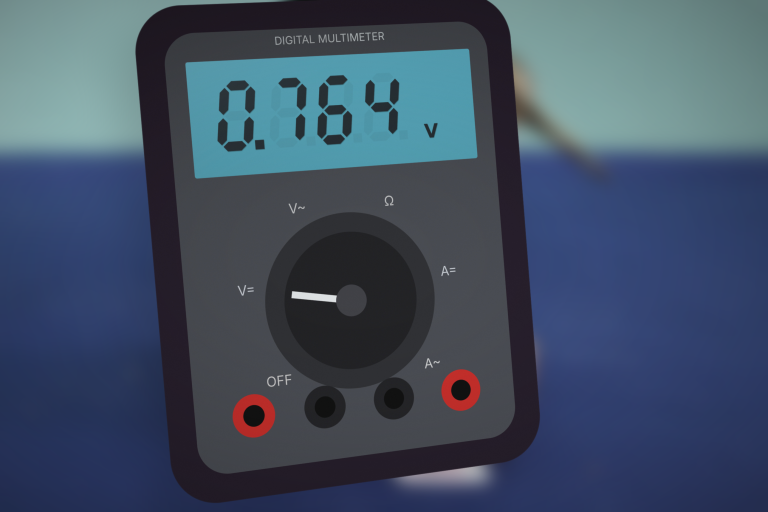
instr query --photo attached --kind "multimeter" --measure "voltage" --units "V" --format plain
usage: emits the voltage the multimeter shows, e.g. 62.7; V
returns 0.764; V
